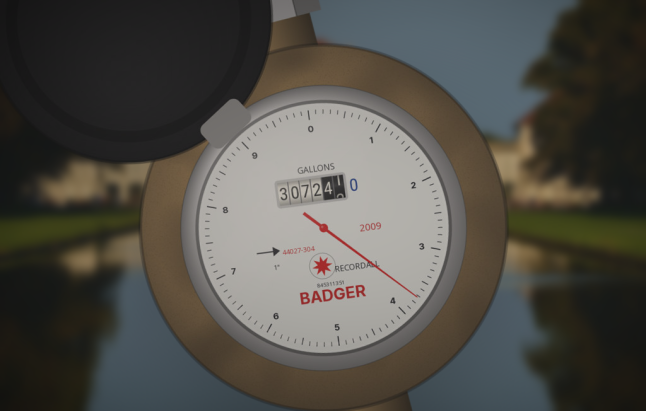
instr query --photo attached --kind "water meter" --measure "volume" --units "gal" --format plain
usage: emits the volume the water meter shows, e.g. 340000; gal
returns 3072413.7; gal
